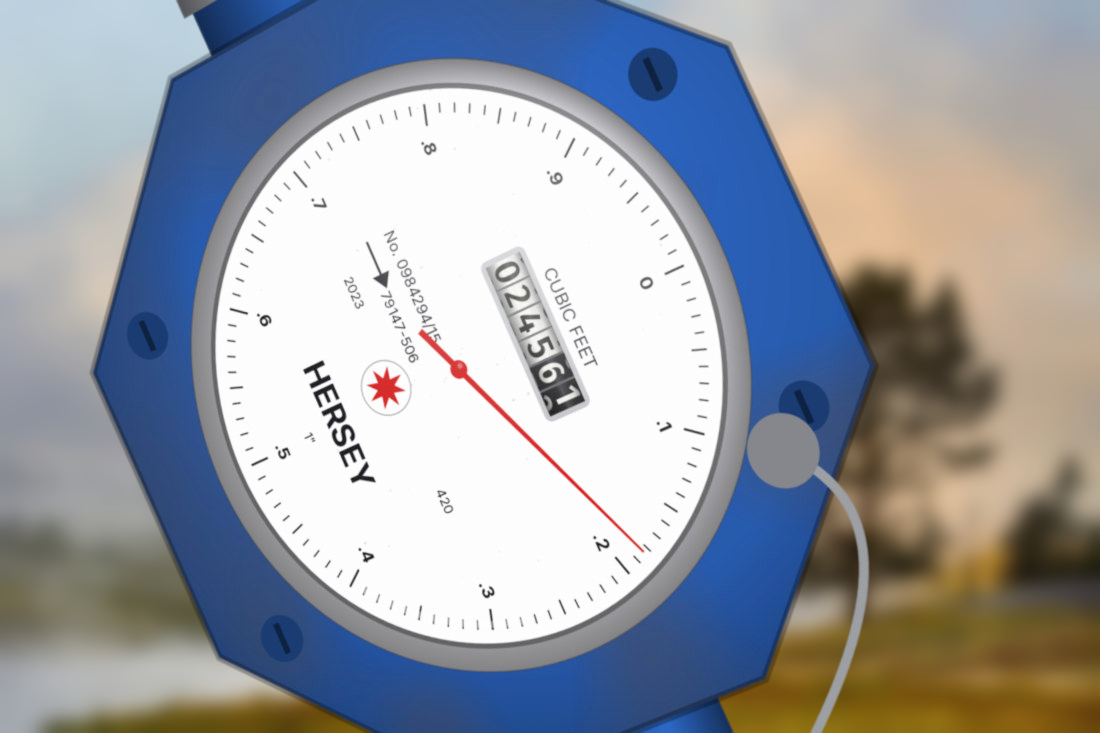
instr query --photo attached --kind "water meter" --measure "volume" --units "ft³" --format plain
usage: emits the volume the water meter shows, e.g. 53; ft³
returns 24561.18; ft³
